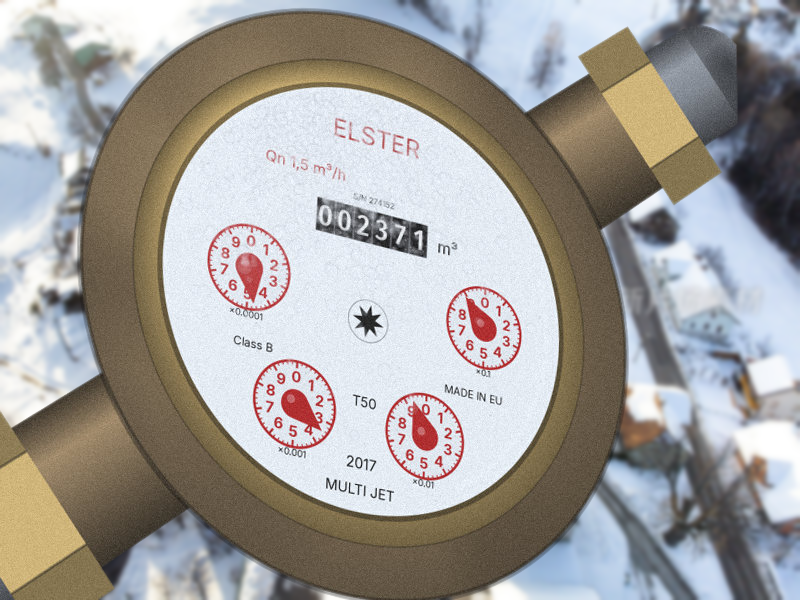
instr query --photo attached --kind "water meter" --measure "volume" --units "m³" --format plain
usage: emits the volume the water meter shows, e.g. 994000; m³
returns 2371.8934; m³
